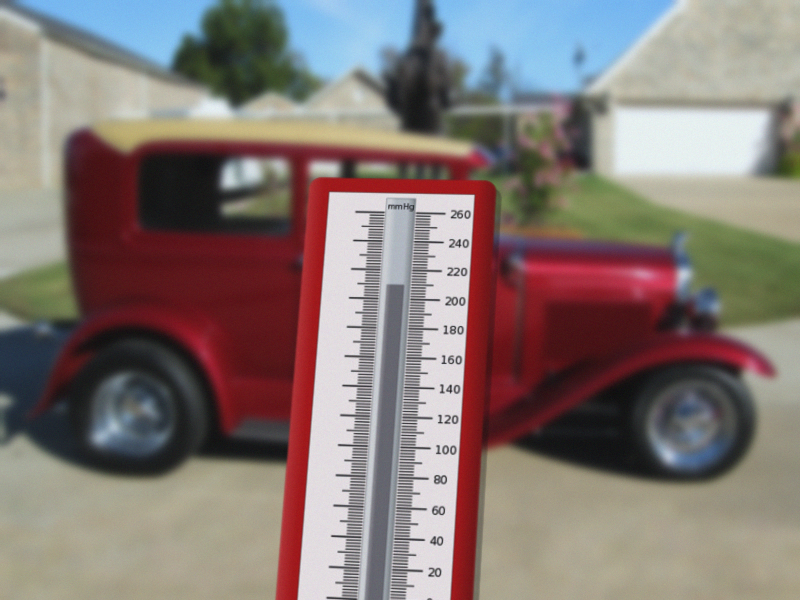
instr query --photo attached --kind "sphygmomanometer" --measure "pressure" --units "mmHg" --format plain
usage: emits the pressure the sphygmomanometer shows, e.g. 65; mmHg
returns 210; mmHg
